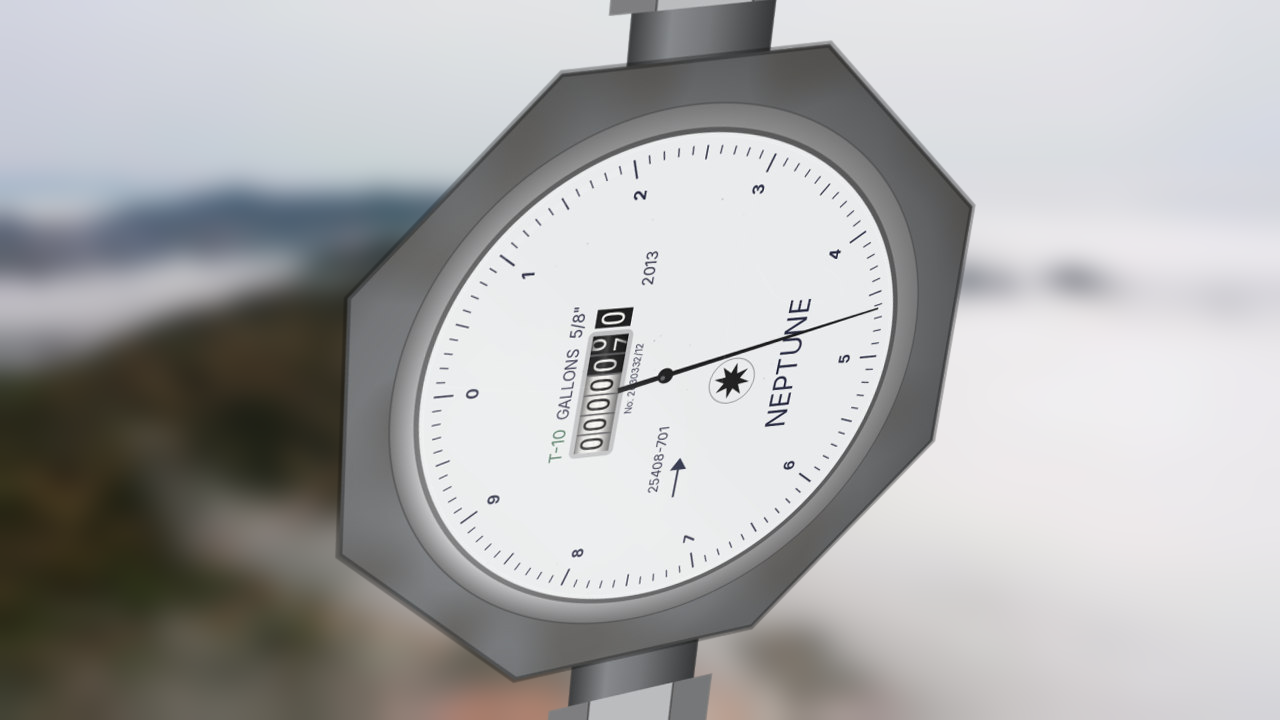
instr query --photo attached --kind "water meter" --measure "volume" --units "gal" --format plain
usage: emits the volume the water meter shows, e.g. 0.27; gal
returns 64.6; gal
